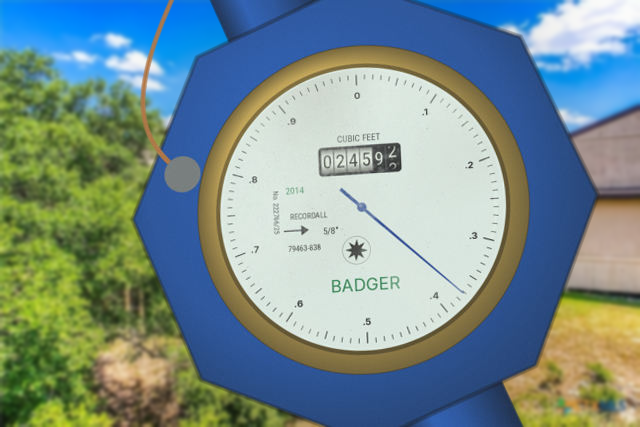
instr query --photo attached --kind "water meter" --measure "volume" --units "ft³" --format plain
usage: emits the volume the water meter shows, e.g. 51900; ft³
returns 24592.37; ft³
